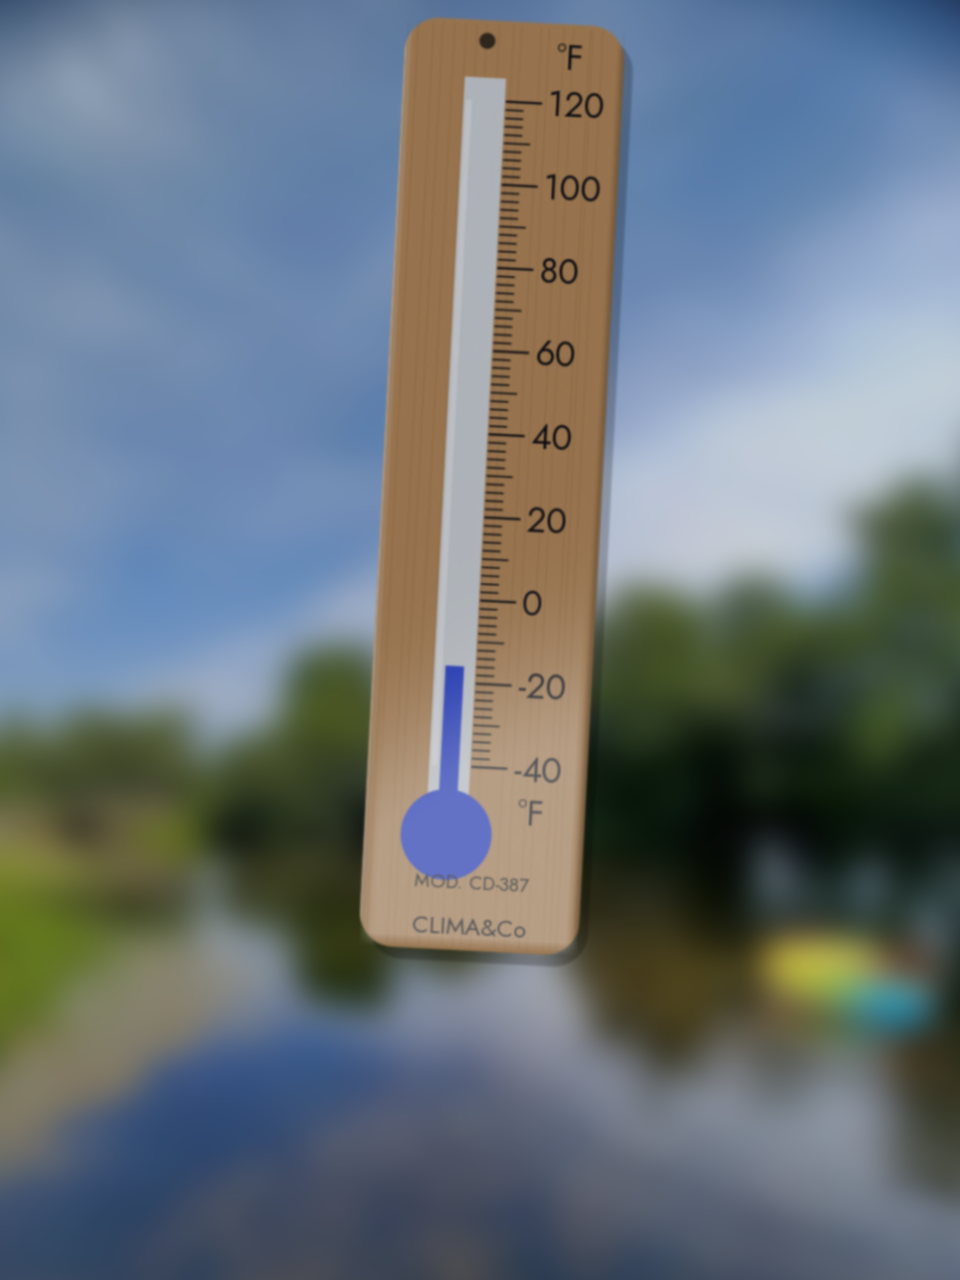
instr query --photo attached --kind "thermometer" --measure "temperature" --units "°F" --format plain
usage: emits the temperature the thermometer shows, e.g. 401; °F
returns -16; °F
